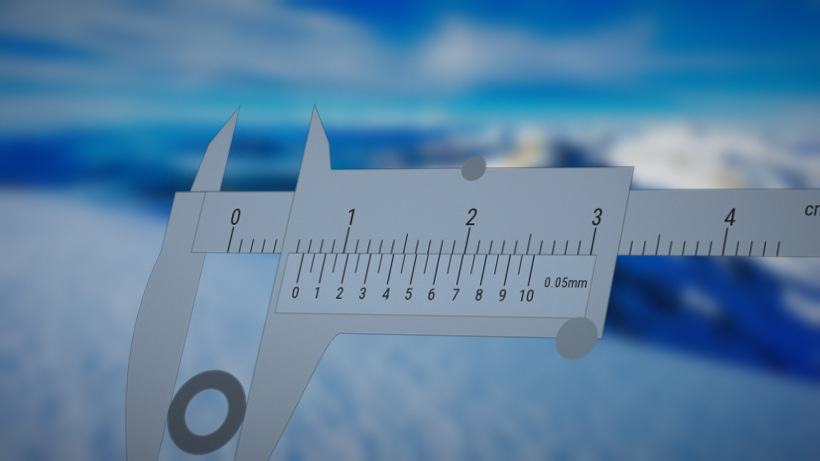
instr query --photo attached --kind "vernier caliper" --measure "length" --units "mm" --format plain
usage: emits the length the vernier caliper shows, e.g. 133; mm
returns 6.6; mm
